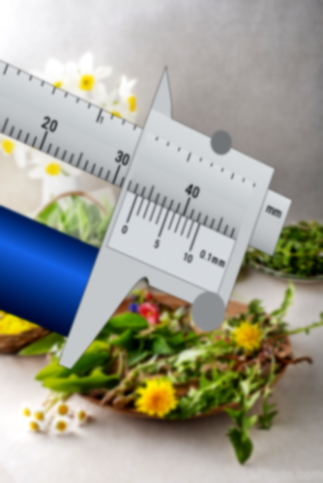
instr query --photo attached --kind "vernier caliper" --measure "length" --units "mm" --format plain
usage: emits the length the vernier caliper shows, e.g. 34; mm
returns 33.4; mm
